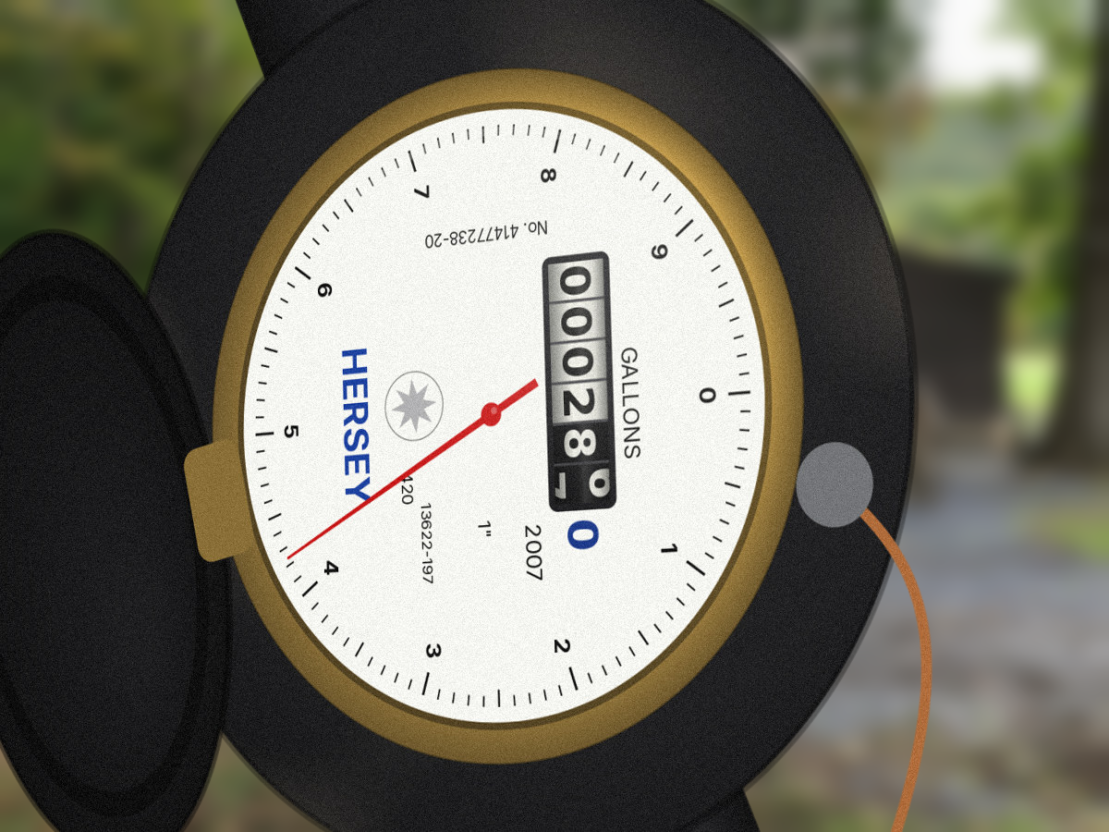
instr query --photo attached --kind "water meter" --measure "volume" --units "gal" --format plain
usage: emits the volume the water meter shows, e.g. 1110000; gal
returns 2864.2; gal
